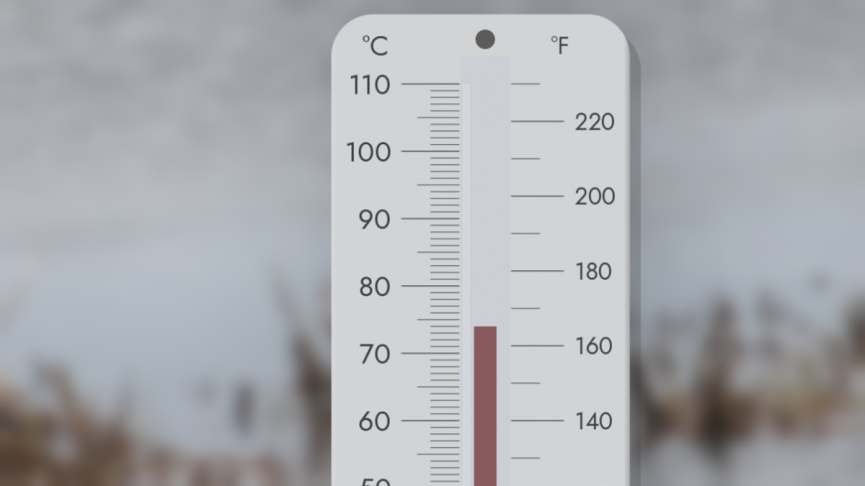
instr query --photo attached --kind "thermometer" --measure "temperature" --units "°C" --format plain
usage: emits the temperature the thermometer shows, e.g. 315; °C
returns 74; °C
